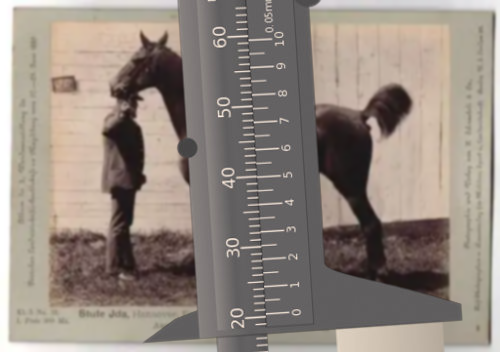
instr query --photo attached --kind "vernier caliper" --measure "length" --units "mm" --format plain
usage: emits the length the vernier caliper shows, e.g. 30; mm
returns 20.4; mm
